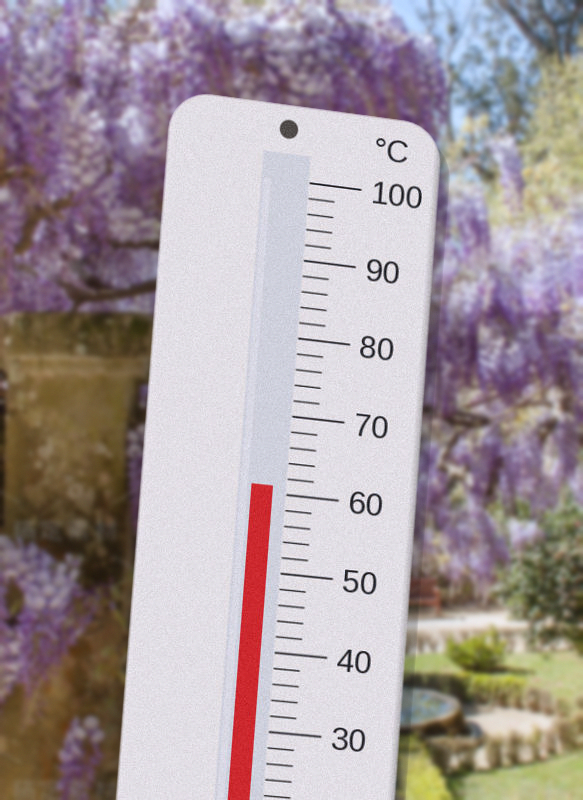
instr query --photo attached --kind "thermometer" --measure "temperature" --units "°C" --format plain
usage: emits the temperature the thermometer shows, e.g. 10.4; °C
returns 61; °C
